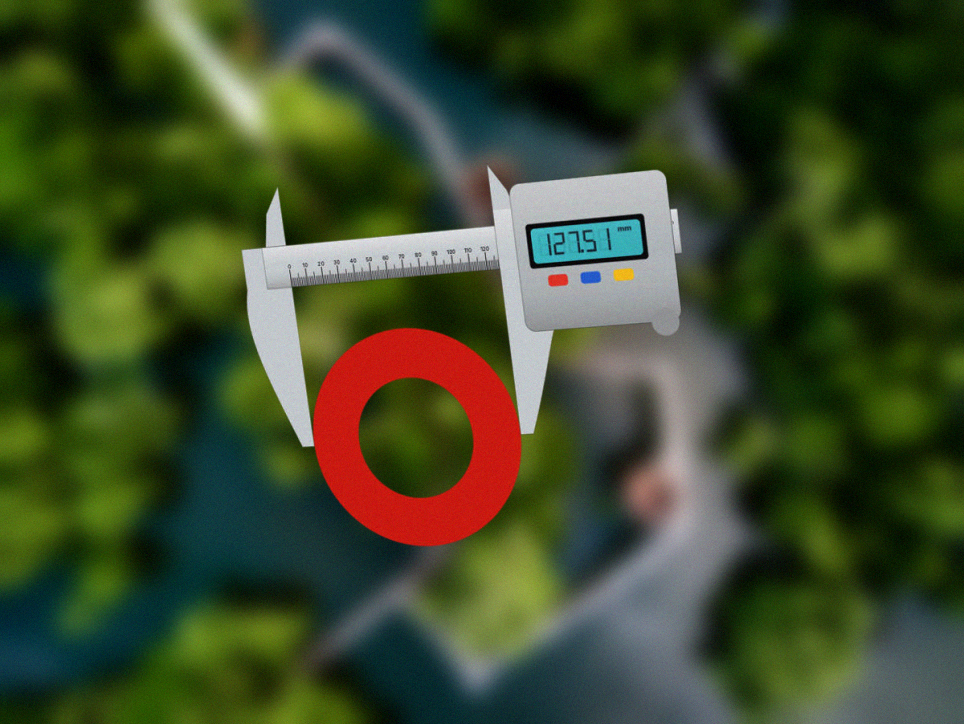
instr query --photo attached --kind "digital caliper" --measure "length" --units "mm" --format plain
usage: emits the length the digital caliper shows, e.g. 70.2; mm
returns 127.51; mm
